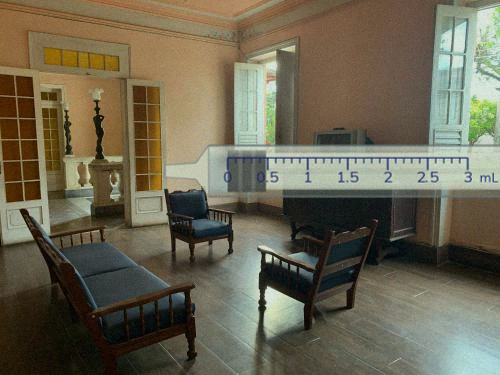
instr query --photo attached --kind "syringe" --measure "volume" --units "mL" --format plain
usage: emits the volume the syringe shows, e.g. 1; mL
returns 0; mL
